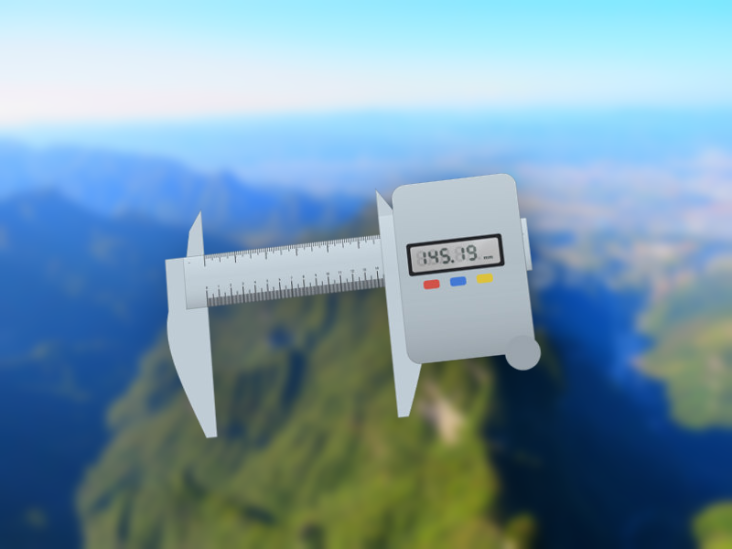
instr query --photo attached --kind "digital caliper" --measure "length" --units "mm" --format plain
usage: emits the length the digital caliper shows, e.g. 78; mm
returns 145.19; mm
